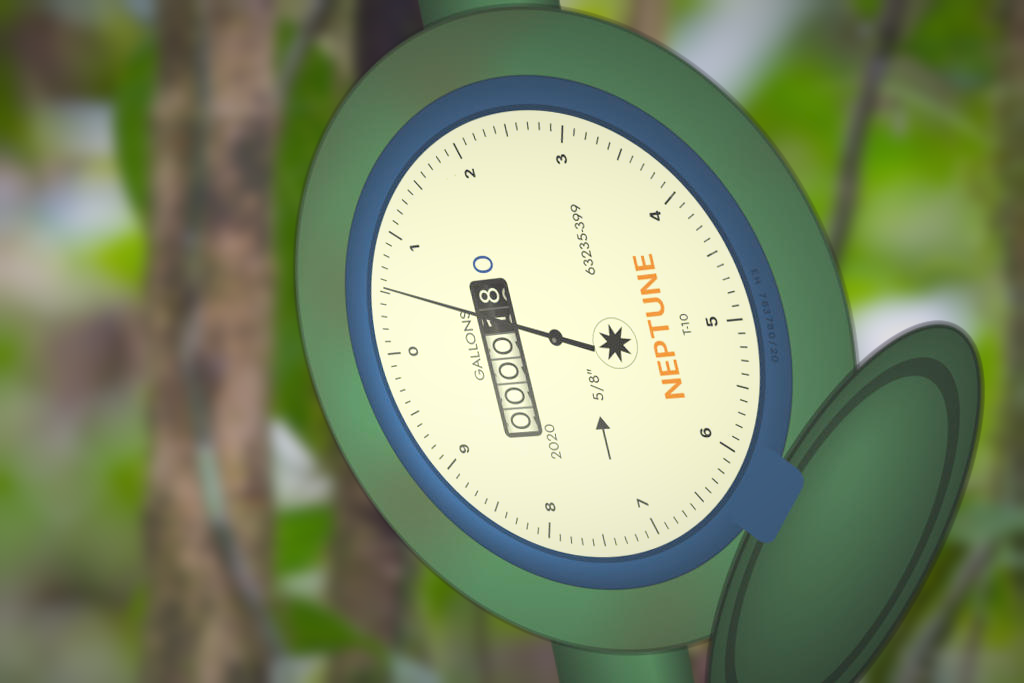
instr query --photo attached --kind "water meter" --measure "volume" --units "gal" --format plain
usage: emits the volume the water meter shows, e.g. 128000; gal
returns 180.5; gal
